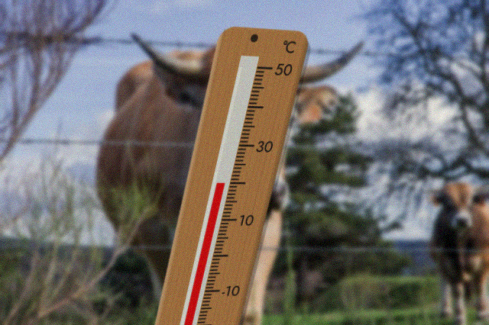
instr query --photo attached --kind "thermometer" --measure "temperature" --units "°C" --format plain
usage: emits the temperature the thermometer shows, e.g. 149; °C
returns 20; °C
